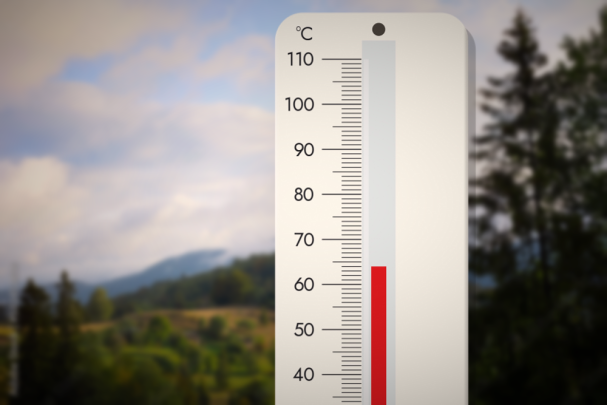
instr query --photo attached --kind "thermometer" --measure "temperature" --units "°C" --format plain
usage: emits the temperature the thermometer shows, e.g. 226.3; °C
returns 64; °C
